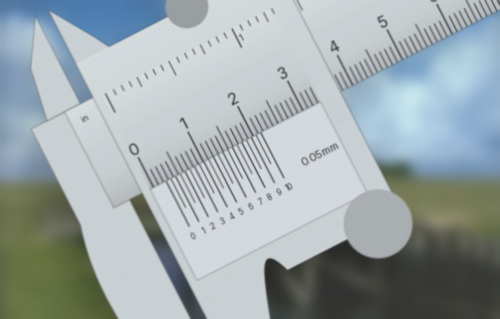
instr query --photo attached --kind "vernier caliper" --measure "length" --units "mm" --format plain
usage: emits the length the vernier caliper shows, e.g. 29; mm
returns 2.5; mm
